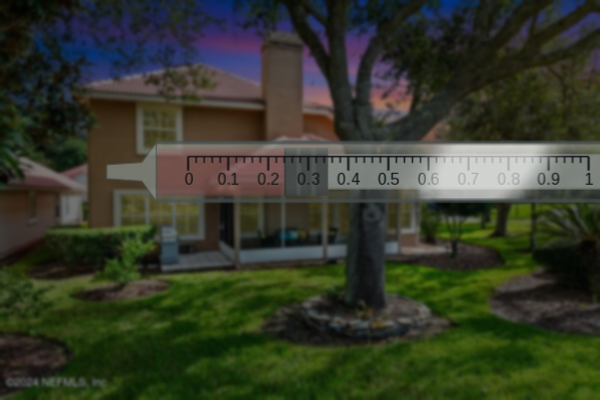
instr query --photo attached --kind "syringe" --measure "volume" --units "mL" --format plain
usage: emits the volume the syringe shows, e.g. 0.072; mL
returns 0.24; mL
